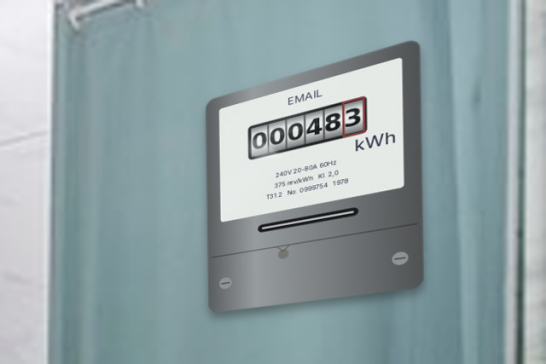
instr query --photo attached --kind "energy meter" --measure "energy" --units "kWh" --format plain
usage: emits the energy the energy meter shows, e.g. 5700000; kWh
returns 48.3; kWh
